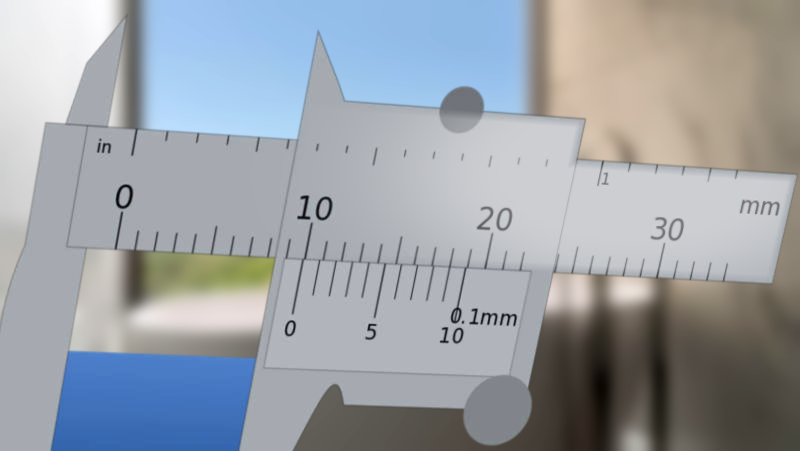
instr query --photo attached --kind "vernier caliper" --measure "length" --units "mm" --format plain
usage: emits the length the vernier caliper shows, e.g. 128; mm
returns 9.9; mm
